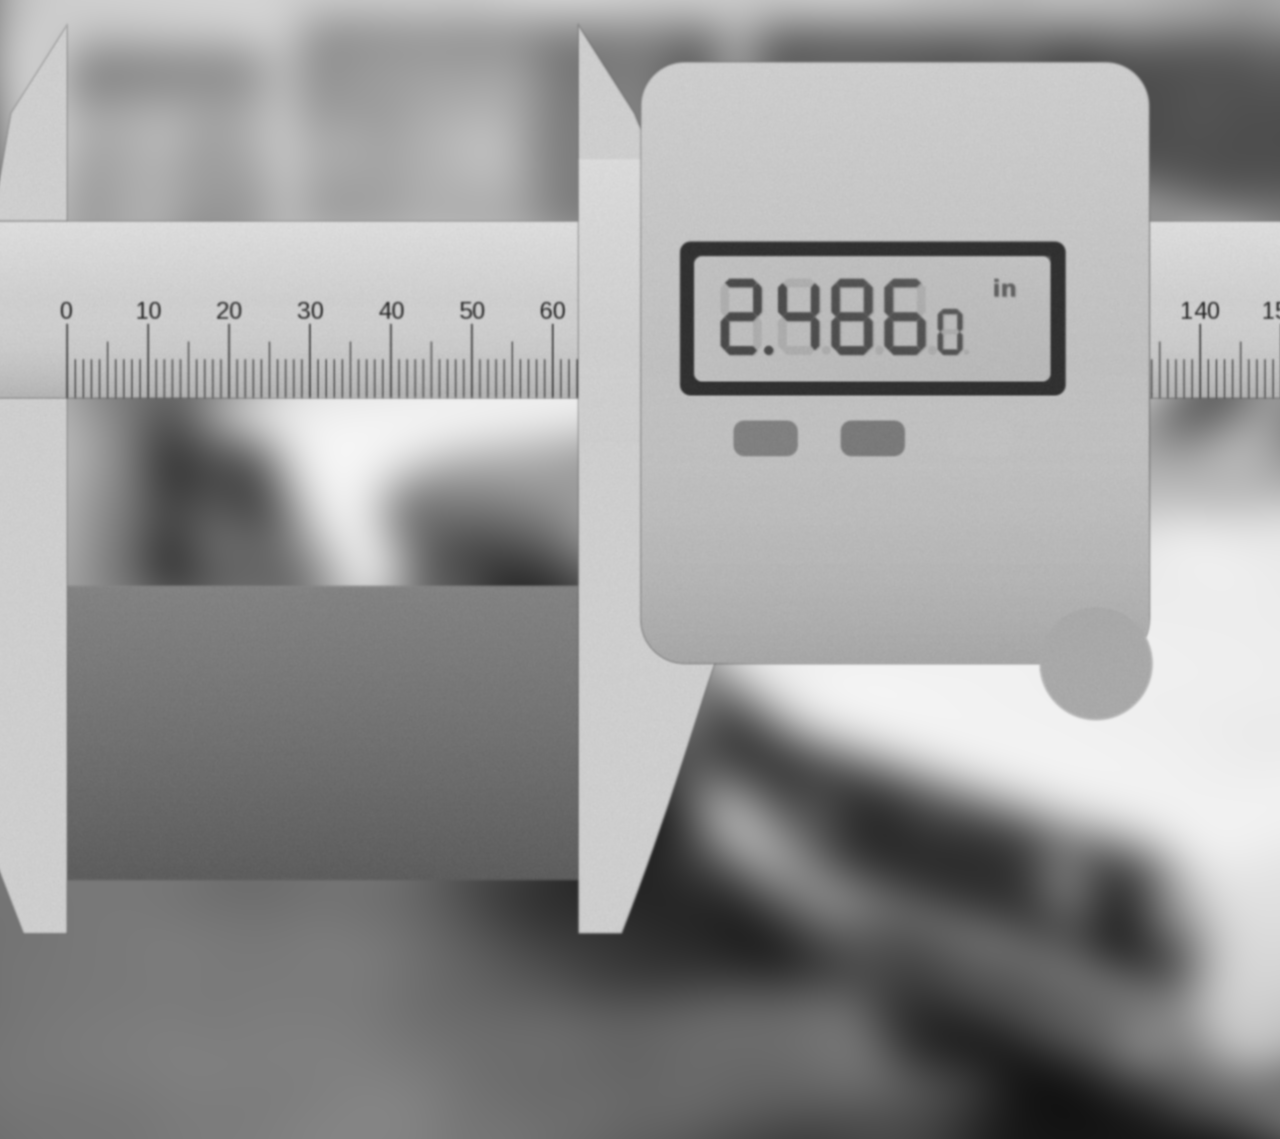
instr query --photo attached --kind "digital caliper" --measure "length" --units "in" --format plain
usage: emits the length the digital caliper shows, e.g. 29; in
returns 2.4860; in
